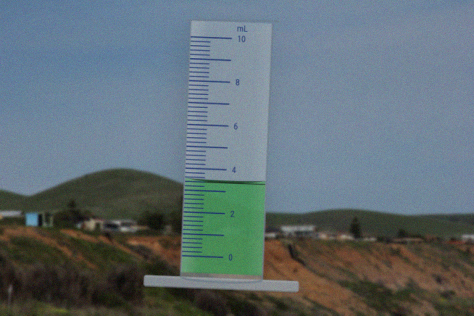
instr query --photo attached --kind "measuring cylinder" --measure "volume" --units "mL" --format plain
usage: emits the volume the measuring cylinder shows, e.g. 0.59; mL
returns 3.4; mL
